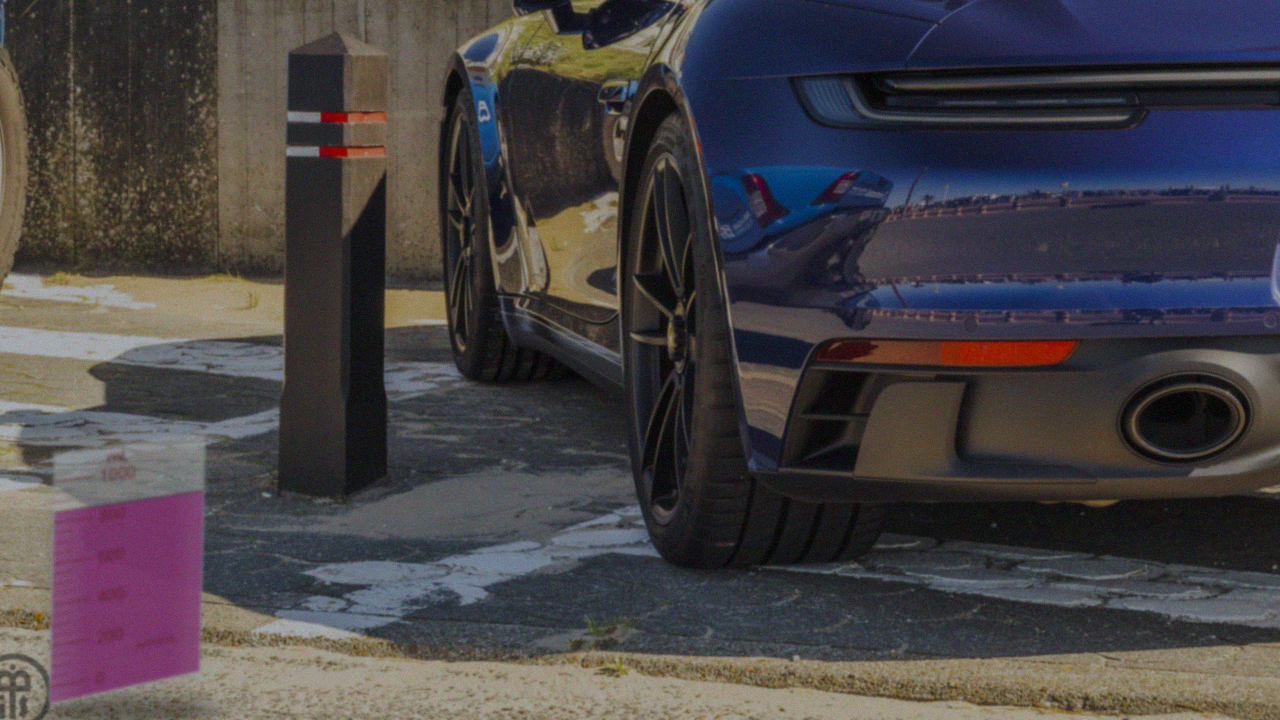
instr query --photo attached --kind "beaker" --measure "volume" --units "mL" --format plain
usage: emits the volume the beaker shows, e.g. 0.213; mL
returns 850; mL
